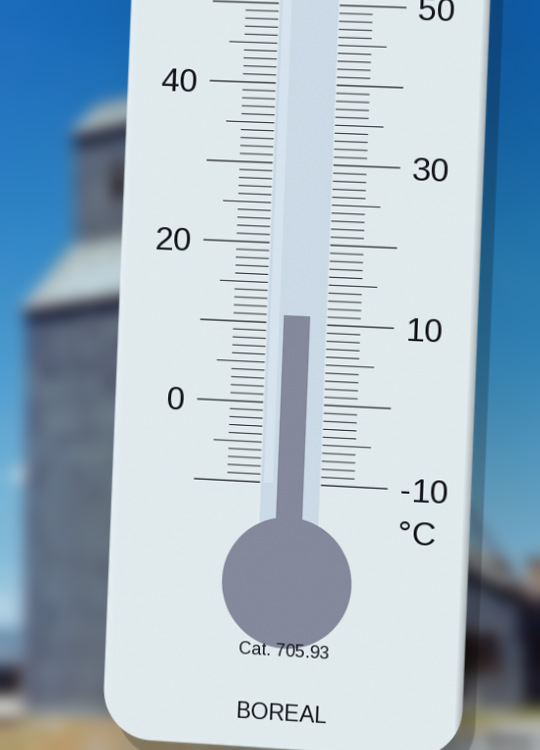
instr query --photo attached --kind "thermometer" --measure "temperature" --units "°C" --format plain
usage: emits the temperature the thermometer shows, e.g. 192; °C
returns 11; °C
